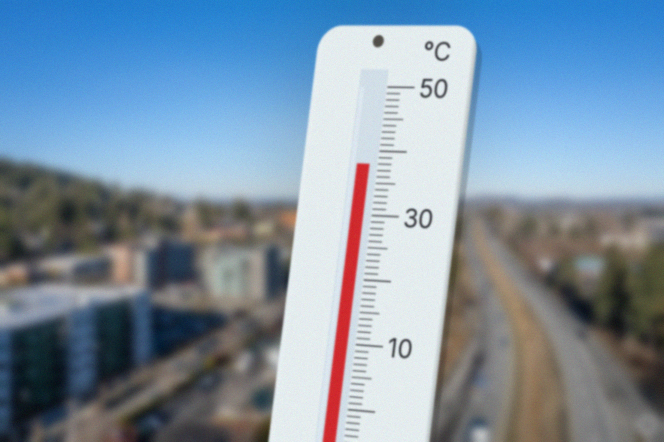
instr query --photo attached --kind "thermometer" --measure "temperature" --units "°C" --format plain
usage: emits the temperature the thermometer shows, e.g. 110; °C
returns 38; °C
